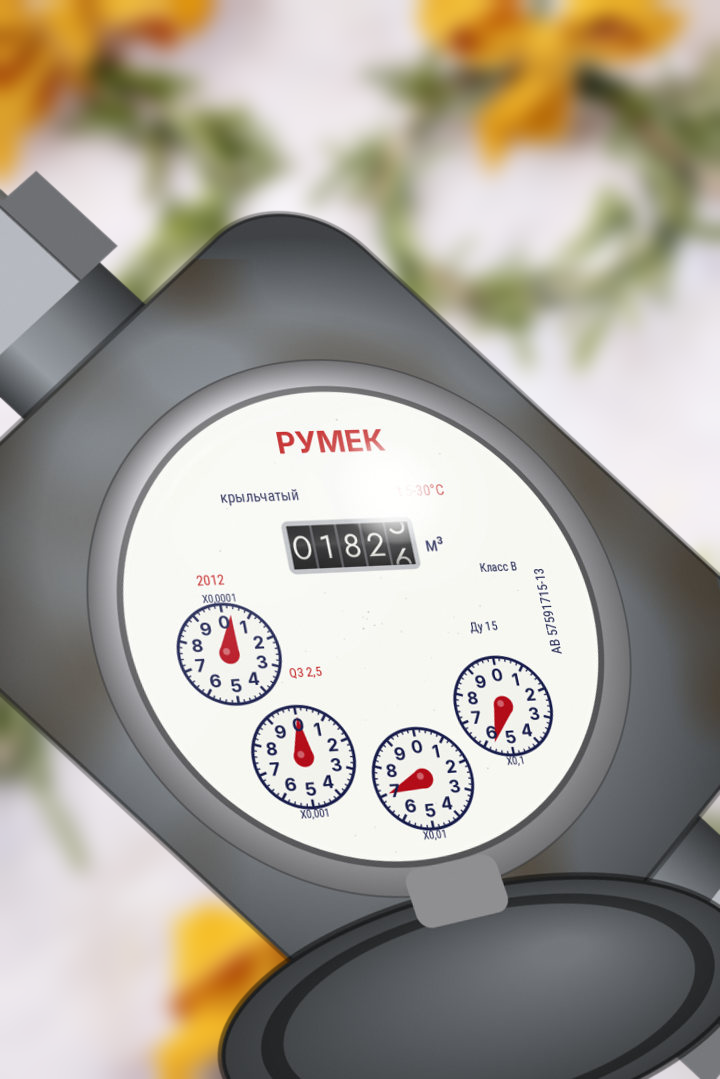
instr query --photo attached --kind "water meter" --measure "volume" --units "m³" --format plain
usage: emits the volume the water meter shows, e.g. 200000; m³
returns 1825.5700; m³
